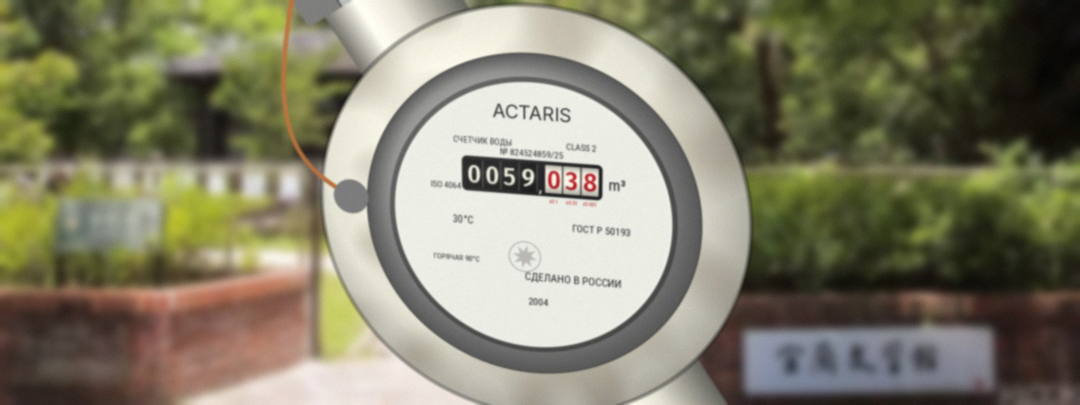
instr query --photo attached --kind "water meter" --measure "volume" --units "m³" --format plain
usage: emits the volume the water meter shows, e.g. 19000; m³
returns 59.038; m³
